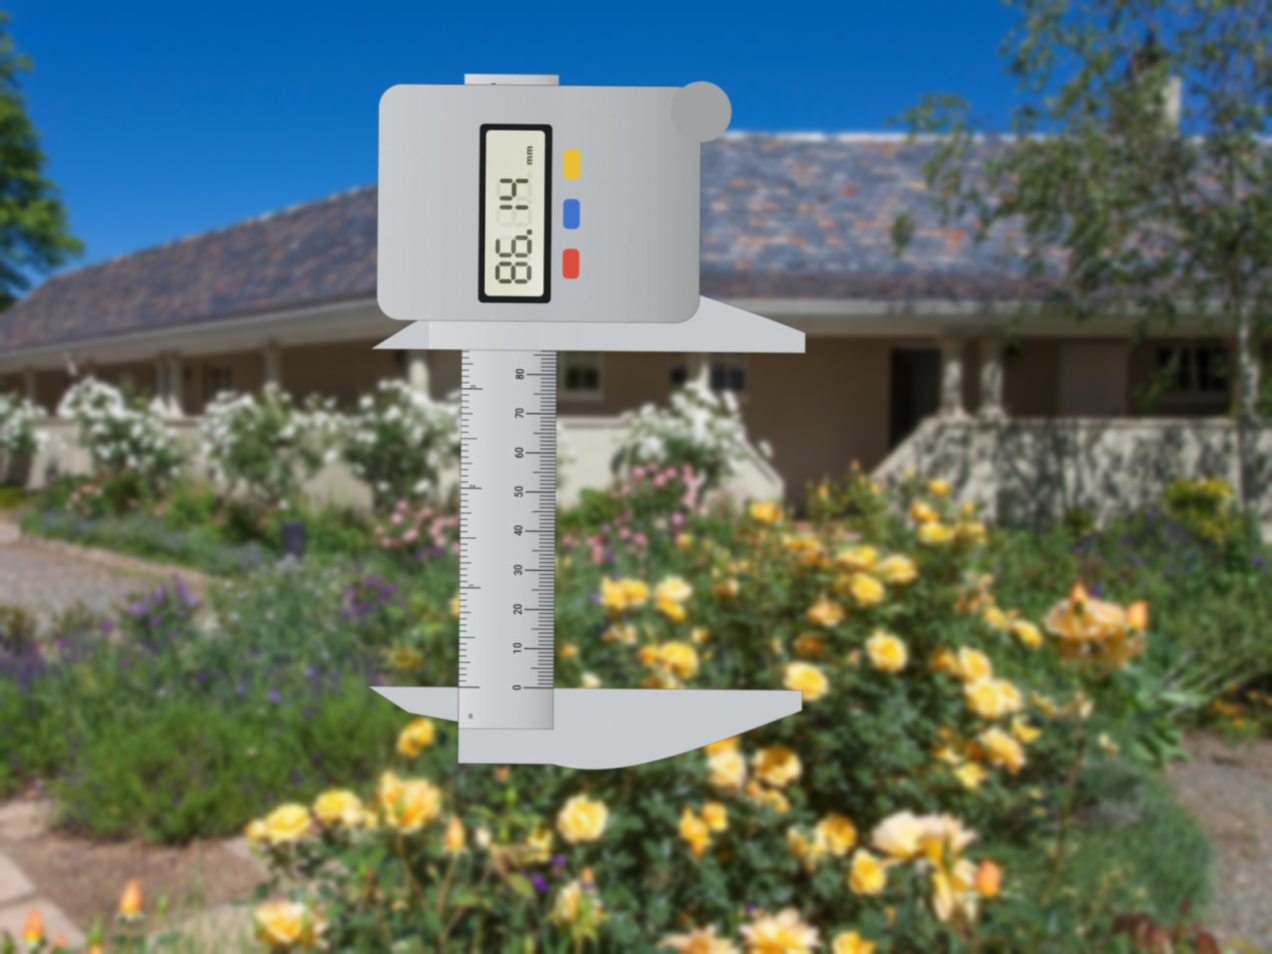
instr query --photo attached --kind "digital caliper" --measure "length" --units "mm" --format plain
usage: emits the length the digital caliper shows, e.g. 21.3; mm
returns 86.14; mm
